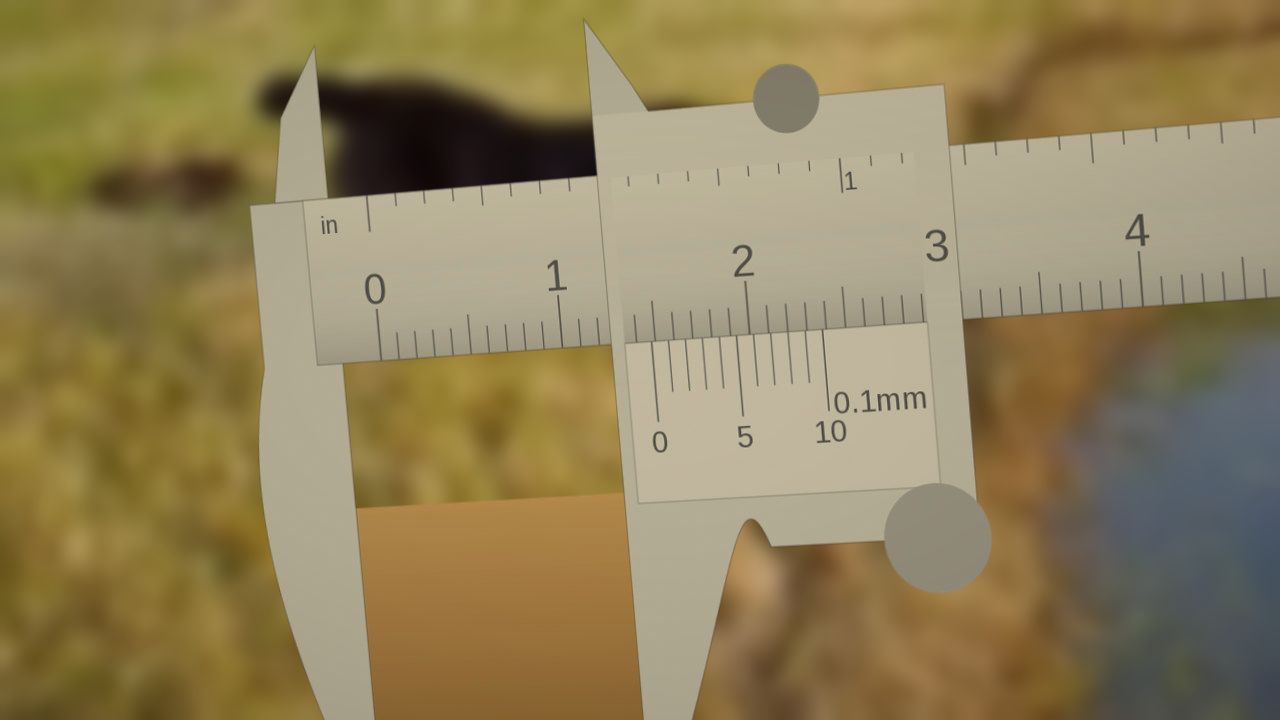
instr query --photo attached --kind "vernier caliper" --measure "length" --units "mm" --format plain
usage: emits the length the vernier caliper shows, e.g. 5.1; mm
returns 14.8; mm
